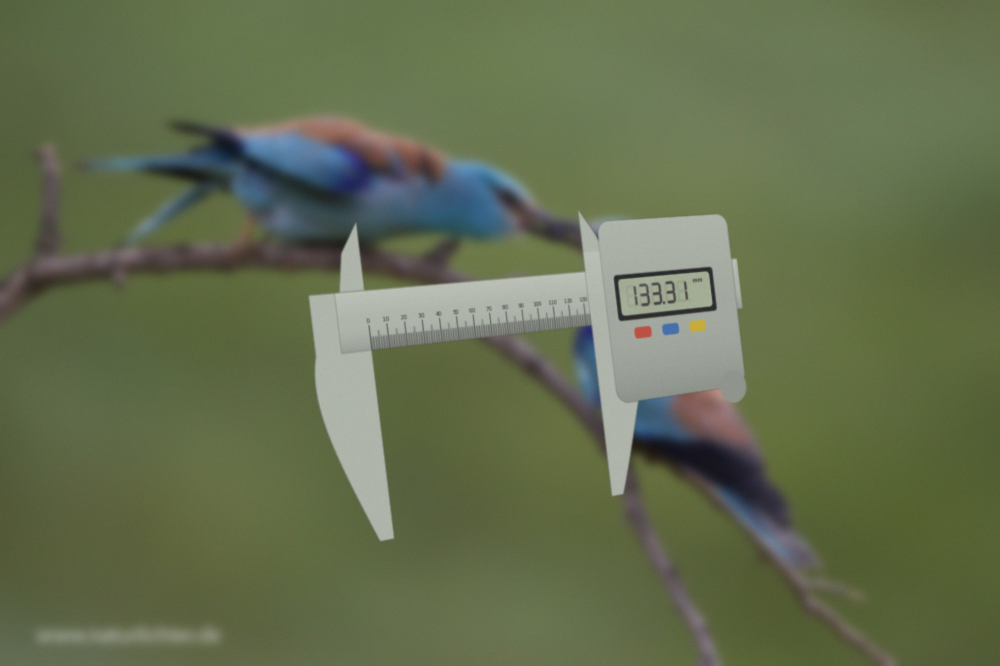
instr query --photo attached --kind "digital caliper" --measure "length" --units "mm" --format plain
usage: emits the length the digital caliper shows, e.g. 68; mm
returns 133.31; mm
